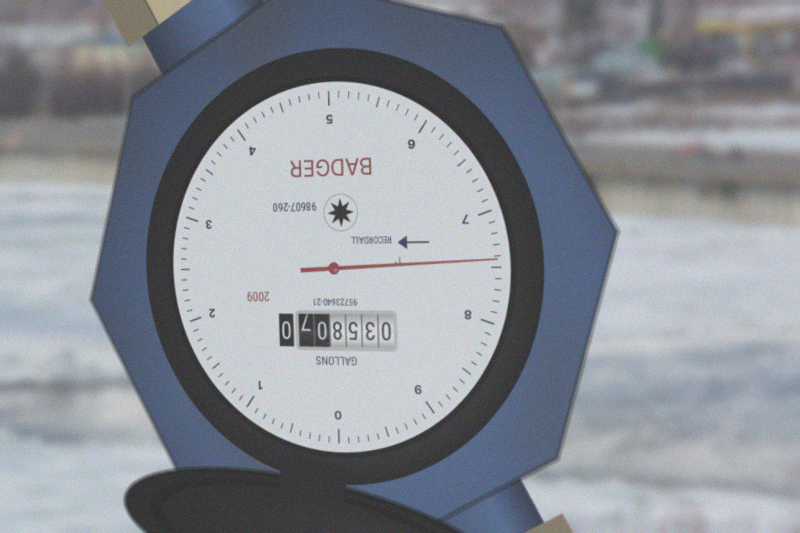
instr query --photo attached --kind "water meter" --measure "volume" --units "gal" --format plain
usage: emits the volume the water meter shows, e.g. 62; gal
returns 358067.4; gal
